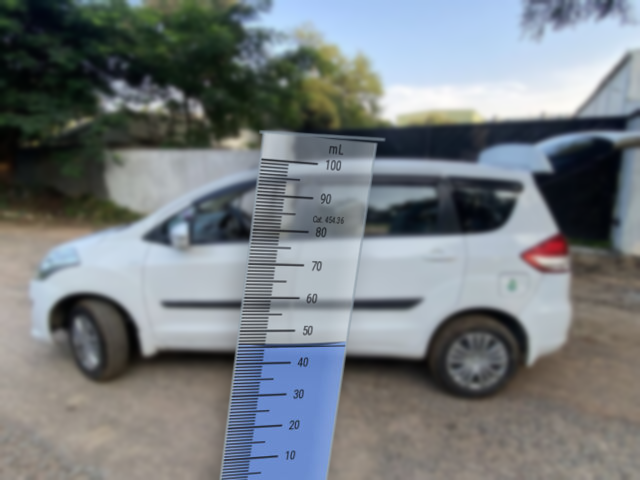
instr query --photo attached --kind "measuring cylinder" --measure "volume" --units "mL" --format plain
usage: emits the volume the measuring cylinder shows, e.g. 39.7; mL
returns 45; mL
